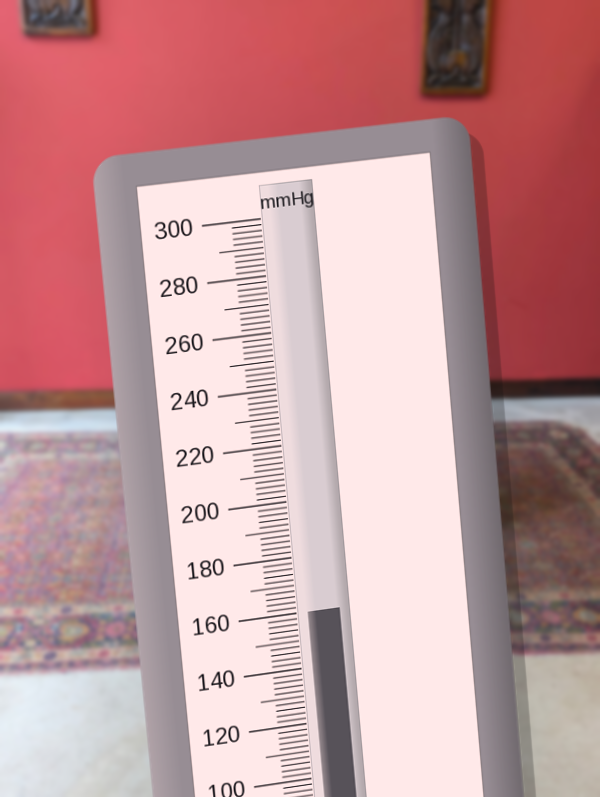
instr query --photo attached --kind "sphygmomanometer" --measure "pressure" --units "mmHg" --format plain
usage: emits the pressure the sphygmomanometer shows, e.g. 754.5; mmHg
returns 160; mmHg
